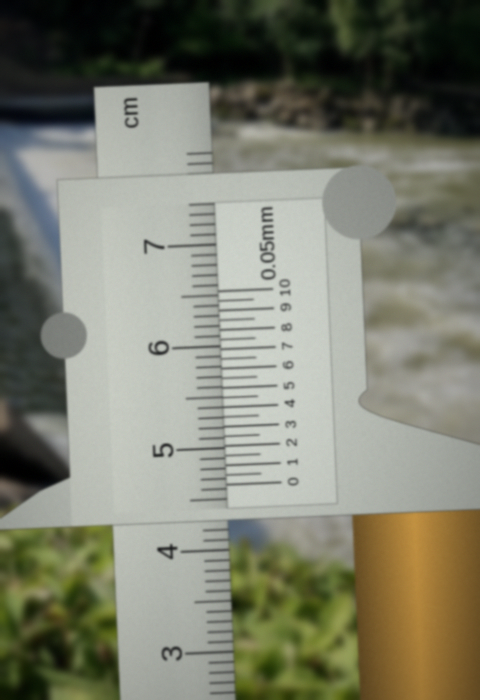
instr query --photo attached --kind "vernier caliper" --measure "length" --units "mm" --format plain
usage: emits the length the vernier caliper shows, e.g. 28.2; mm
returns 46.4; mm
